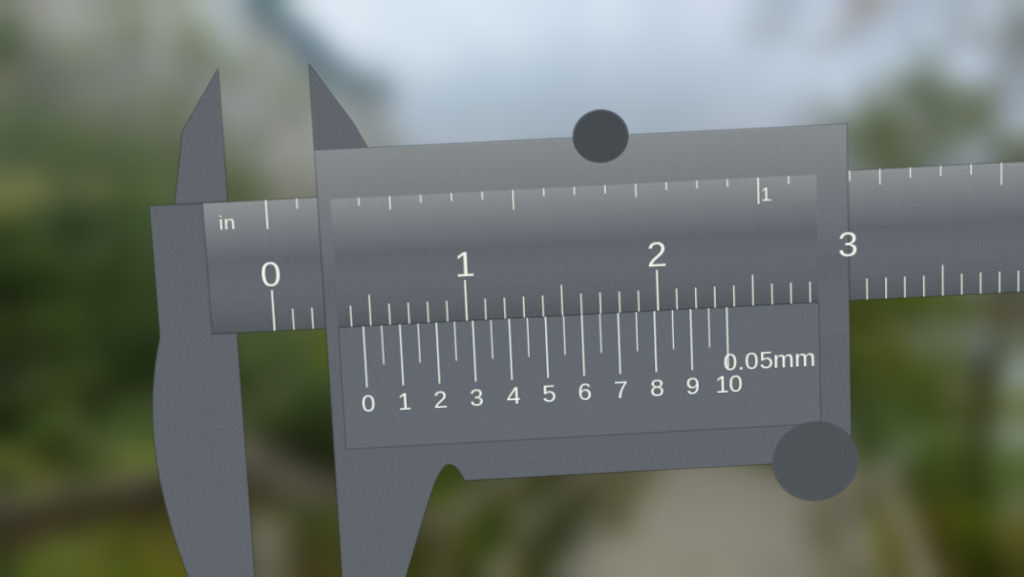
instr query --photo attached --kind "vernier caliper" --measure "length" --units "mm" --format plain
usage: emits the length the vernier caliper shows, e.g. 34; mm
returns 4.6; mm
